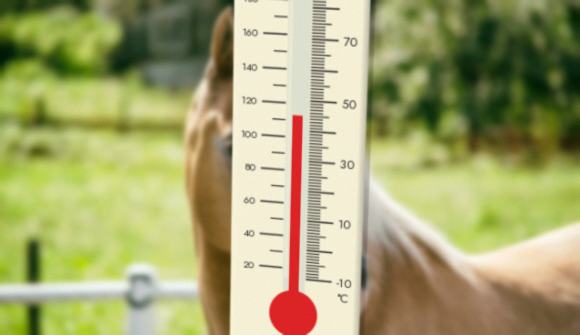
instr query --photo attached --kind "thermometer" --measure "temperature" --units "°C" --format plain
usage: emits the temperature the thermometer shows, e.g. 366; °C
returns 45; °C
